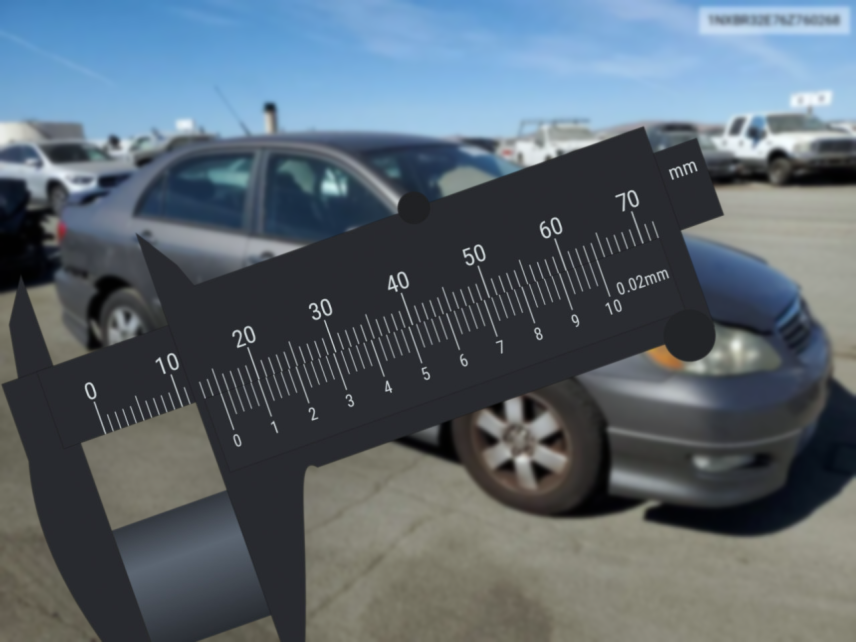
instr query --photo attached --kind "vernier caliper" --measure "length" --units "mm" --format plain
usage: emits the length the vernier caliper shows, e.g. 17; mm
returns 15.0; mm
